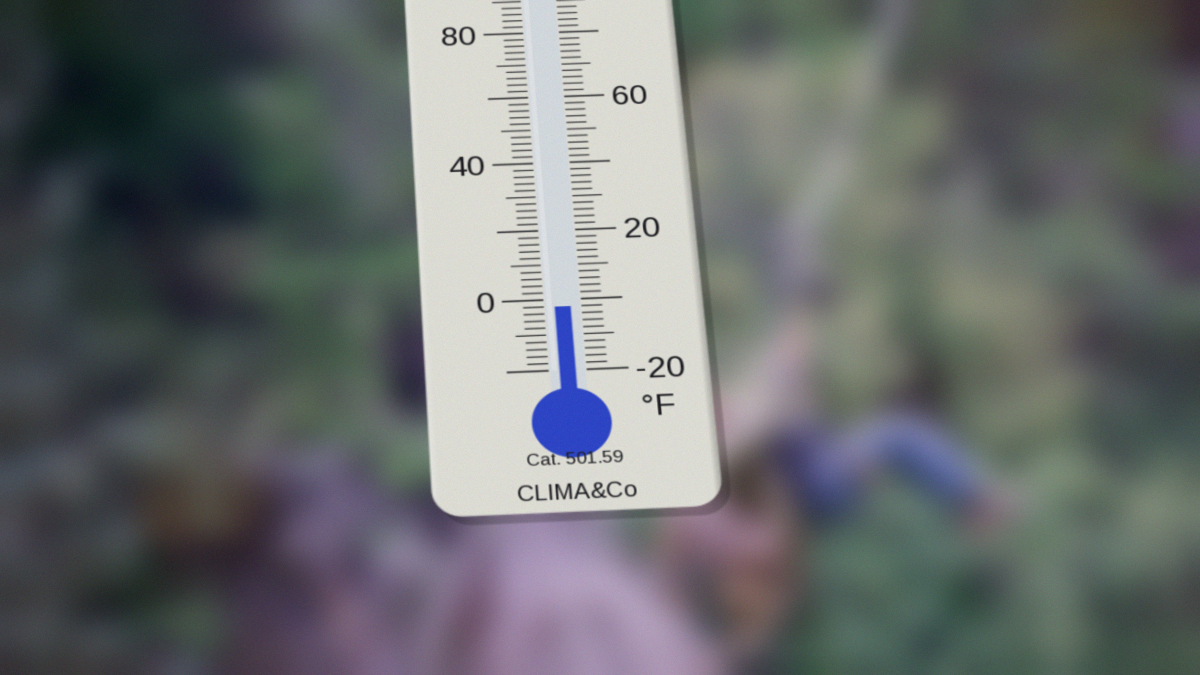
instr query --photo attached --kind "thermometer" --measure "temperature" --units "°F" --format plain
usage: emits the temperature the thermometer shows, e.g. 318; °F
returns -2; °F
